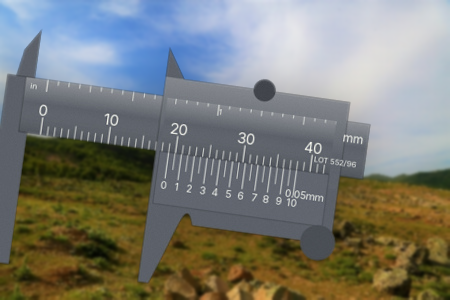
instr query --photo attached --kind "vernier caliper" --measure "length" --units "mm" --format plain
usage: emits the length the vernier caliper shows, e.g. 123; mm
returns 19.0; mm
